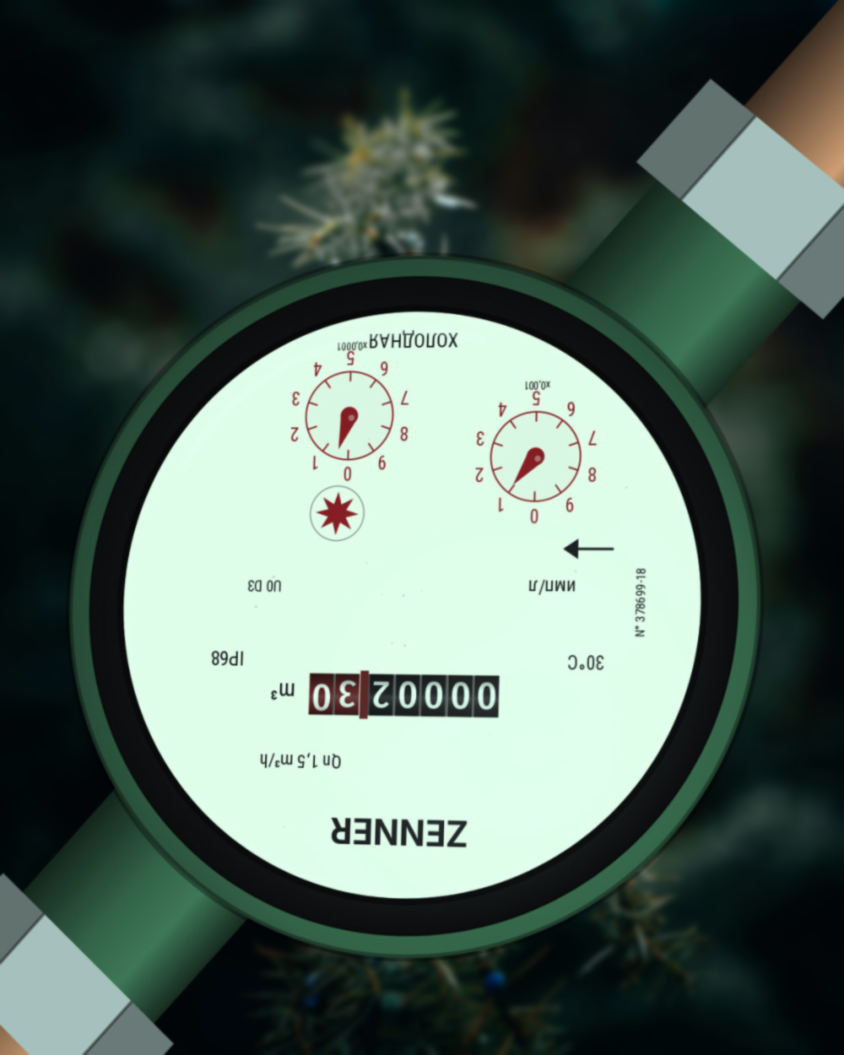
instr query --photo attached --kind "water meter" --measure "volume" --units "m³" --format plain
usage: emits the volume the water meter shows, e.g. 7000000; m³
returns 2.3010; m³
